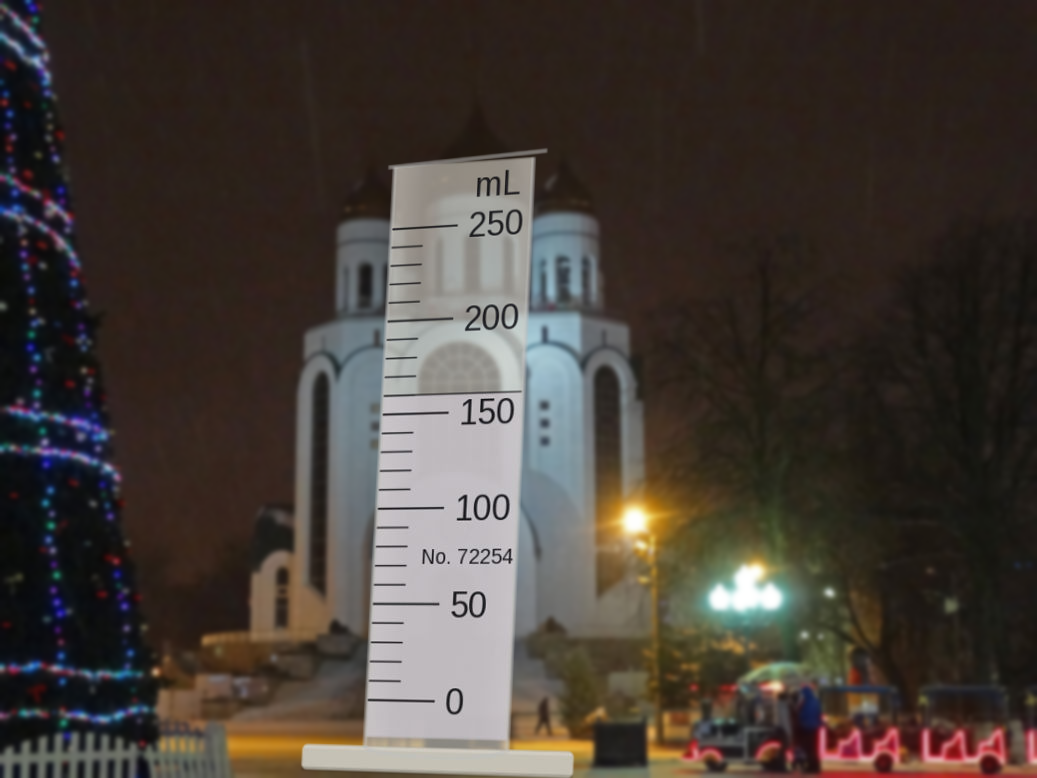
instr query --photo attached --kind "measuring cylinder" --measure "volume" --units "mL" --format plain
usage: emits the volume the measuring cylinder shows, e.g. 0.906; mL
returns 160; mL
